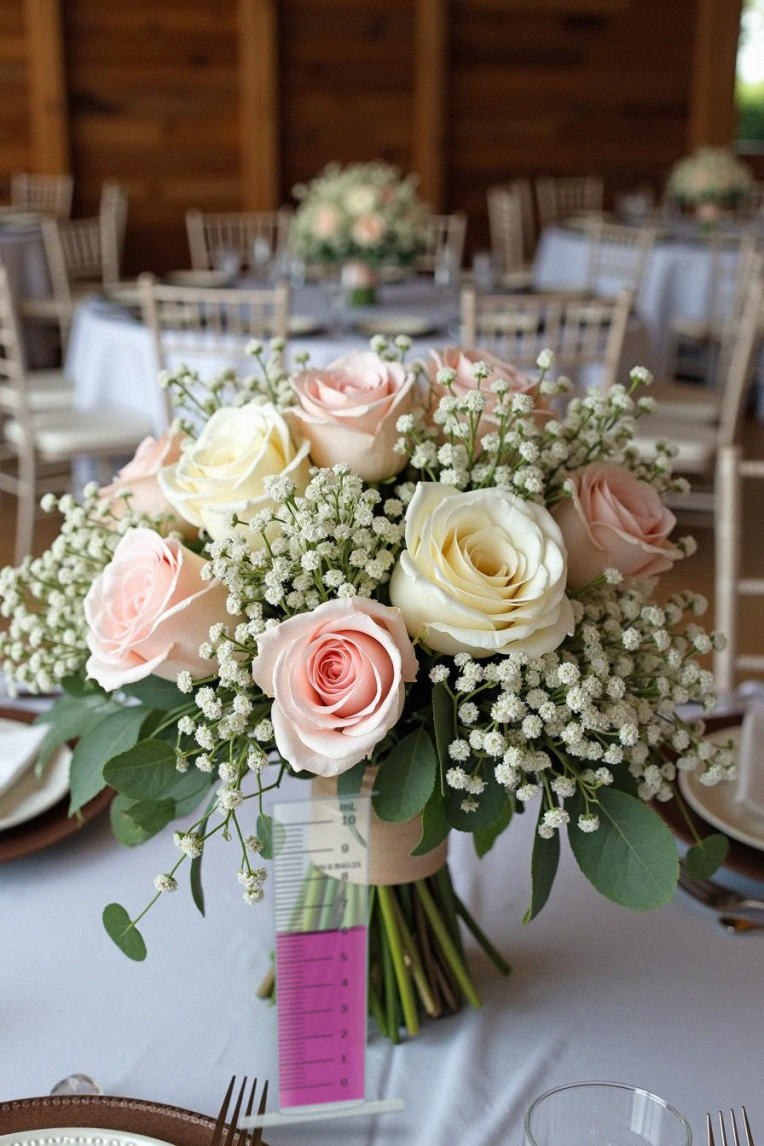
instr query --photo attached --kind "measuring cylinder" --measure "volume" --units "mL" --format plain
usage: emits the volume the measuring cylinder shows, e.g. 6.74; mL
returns 6; mL
